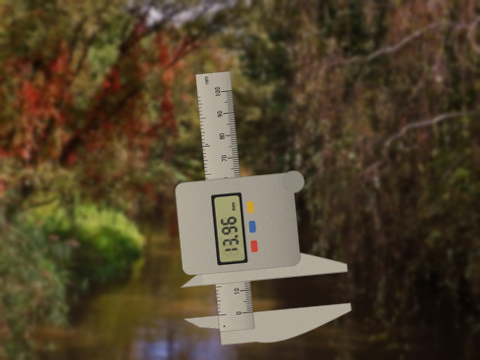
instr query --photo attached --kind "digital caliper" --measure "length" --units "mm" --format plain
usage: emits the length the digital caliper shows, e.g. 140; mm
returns 13.96; mm
